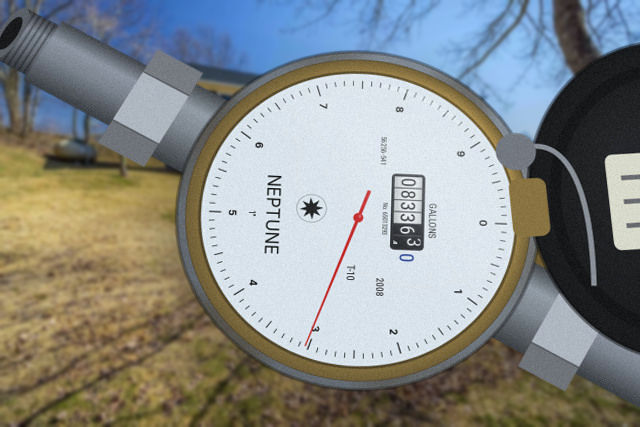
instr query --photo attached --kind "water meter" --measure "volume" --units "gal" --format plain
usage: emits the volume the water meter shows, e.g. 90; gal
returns 833633.0; gal
